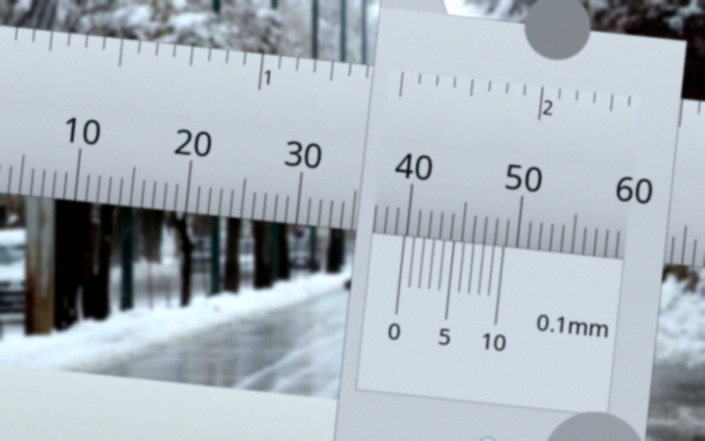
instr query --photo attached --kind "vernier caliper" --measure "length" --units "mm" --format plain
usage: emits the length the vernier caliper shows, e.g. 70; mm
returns 39.8; mm
